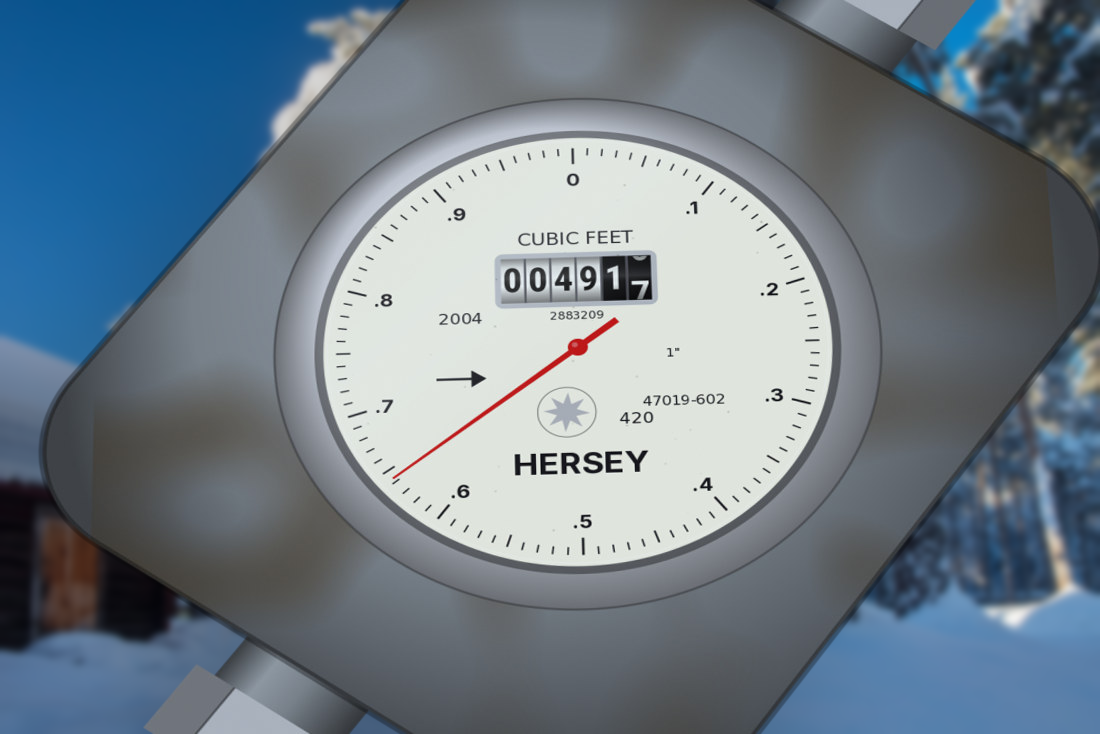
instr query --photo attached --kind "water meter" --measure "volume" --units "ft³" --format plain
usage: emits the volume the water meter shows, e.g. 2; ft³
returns 4916.64; ft³
